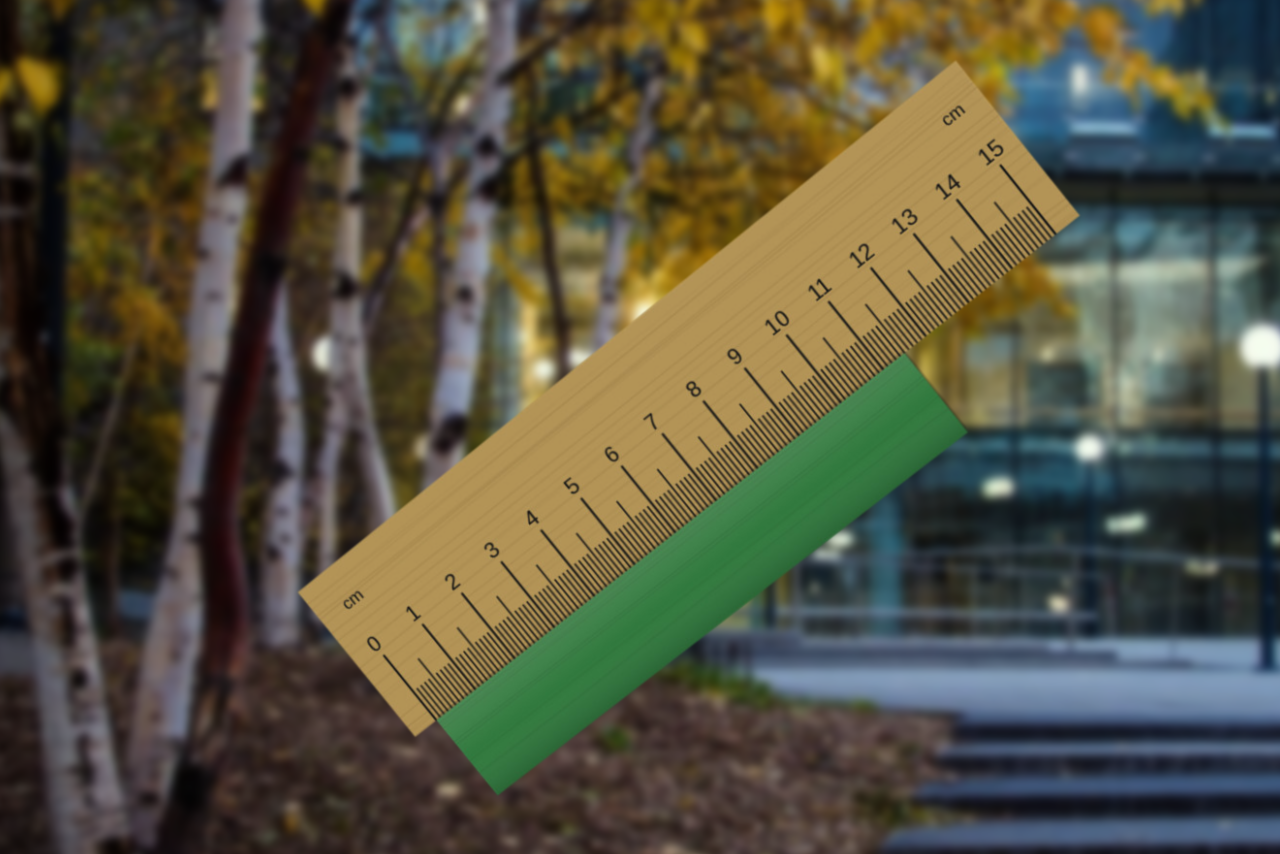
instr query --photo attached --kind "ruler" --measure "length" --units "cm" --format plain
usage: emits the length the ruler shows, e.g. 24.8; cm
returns 11.5; cm
